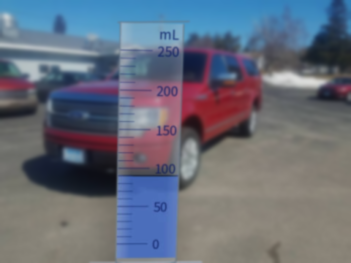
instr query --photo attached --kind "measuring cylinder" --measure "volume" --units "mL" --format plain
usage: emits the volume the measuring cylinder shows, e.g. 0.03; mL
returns 90; mL
